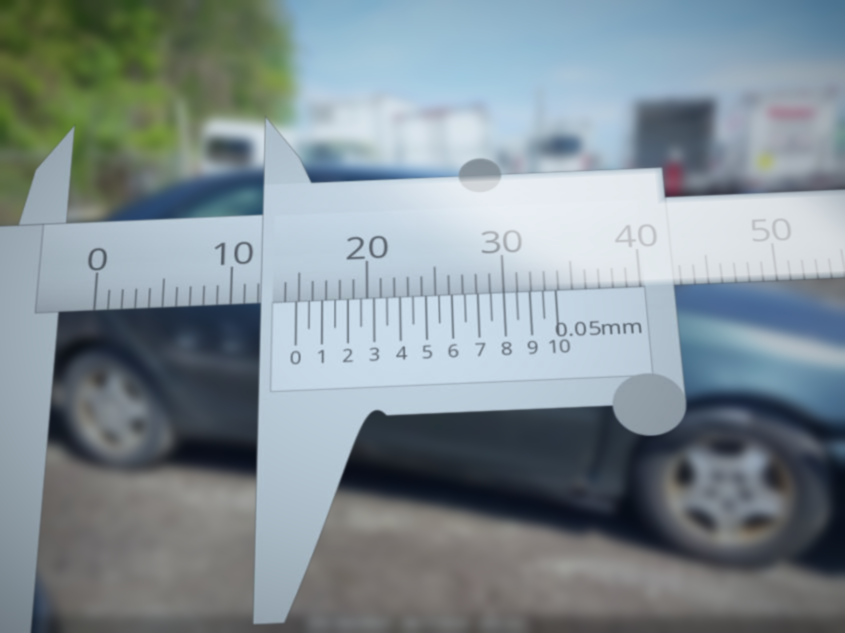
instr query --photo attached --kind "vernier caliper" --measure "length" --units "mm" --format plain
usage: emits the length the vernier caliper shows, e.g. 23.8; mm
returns 14.8; mm
